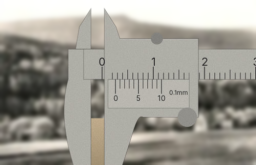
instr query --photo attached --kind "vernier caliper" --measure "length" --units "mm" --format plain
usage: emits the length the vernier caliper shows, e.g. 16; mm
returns 2.6; mm
